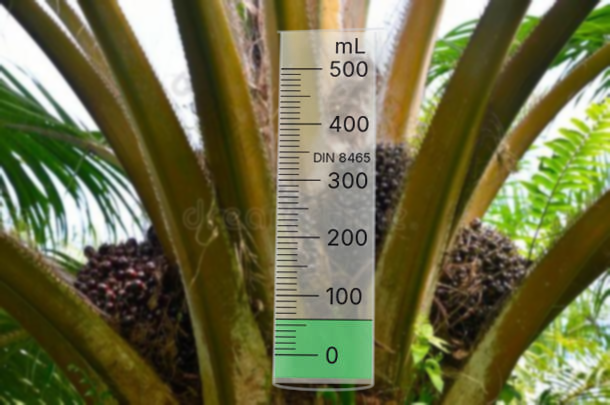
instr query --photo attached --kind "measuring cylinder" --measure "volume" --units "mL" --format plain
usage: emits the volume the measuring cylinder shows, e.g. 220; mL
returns 60; mL
